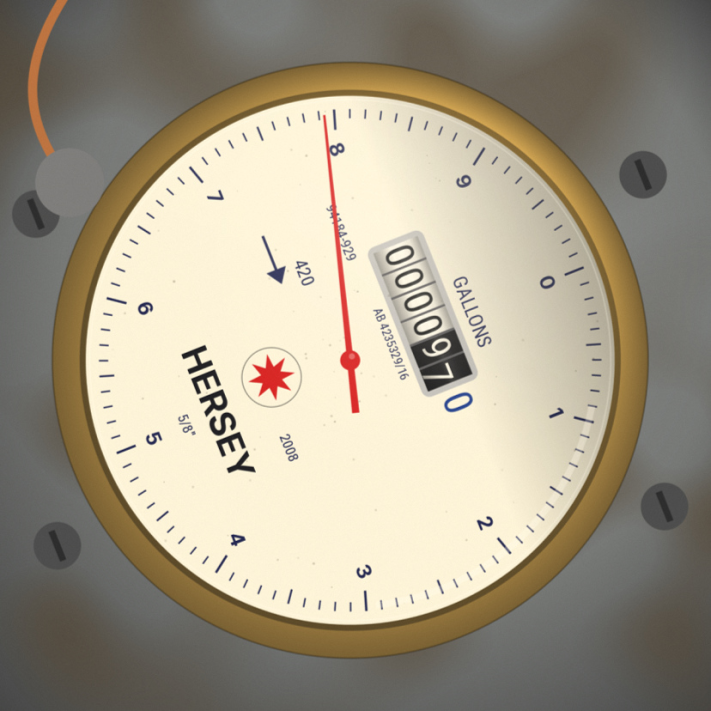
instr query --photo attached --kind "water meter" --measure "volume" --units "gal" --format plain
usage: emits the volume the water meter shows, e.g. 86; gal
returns 967.9; gal
